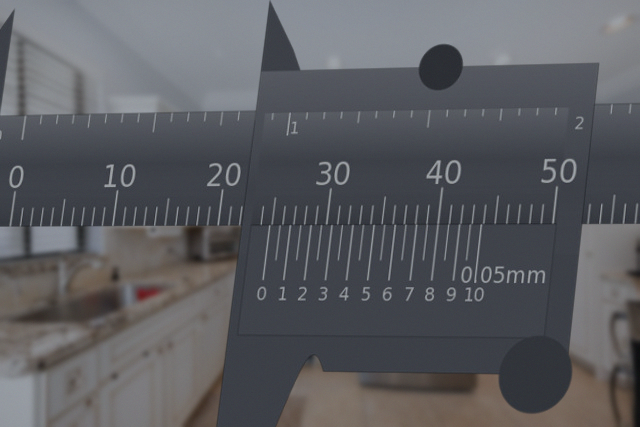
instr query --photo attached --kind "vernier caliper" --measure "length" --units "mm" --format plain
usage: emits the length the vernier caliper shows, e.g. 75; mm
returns 24.8; mm
